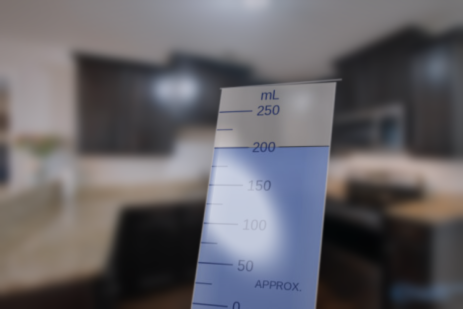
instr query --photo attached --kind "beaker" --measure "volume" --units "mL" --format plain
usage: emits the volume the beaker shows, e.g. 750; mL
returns 200; mL
